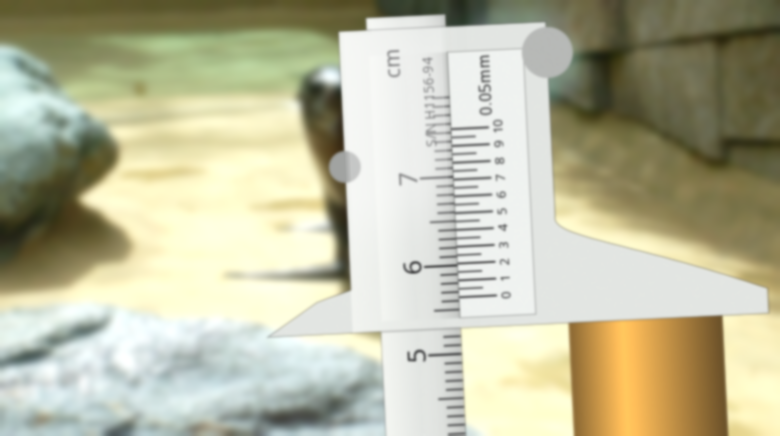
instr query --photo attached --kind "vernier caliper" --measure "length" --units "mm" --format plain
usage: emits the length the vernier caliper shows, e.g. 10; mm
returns 56.4; mm
